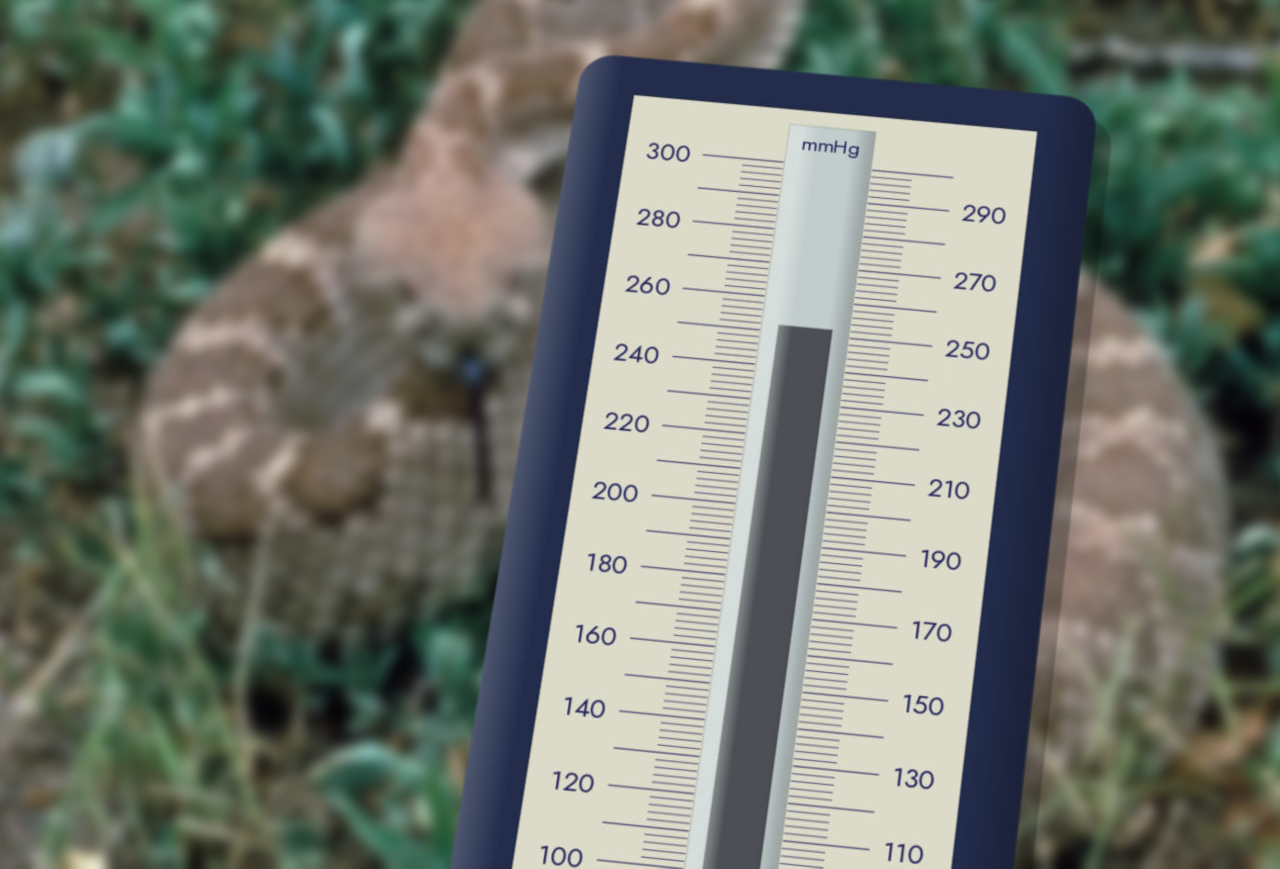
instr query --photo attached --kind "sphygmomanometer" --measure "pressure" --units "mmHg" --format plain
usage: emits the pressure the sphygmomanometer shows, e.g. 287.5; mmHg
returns 252; mmHg
